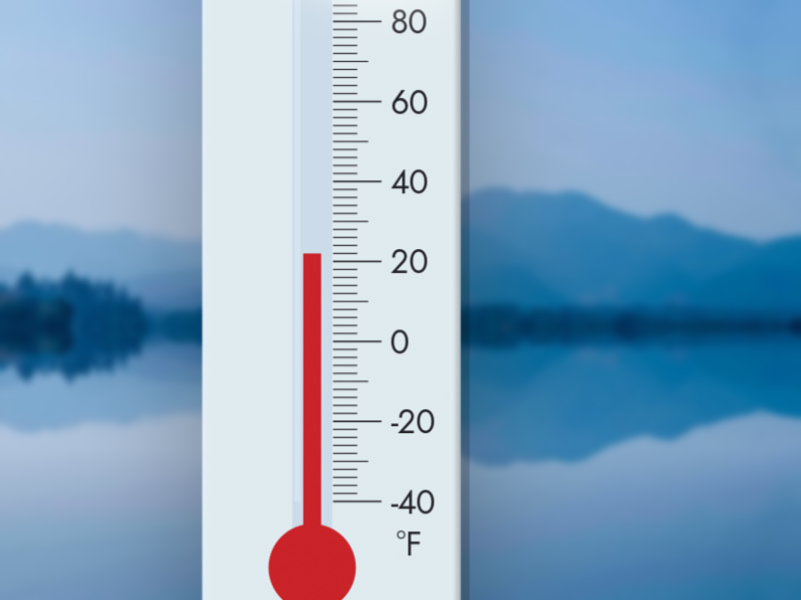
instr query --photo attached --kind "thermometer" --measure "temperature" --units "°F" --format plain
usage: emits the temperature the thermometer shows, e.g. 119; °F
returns 22; °F
